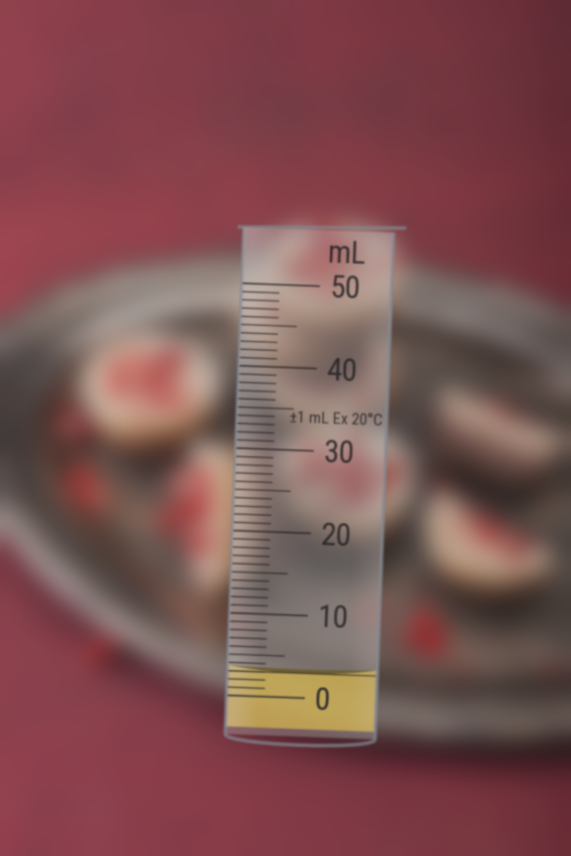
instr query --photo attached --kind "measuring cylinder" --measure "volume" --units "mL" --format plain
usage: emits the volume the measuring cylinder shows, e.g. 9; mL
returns 3; mL
